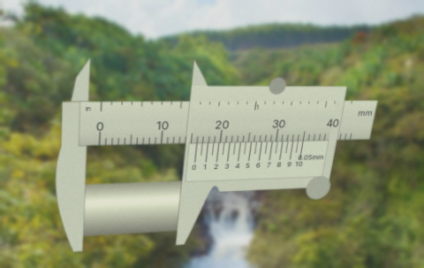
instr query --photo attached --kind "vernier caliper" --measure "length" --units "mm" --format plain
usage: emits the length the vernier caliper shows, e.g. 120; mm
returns 16.0; mm
